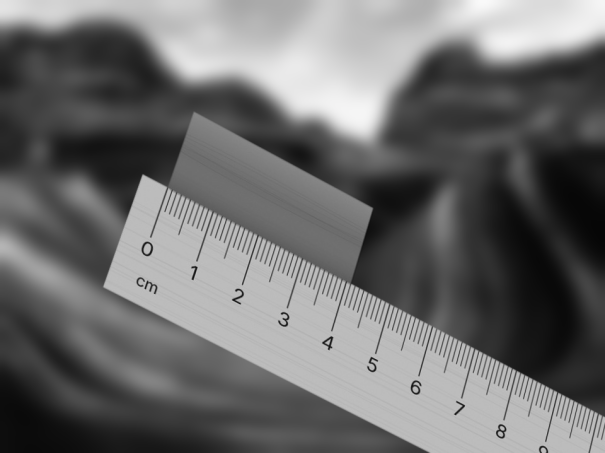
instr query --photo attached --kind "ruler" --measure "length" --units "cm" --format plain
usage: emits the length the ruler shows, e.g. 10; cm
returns 4.1; cm
